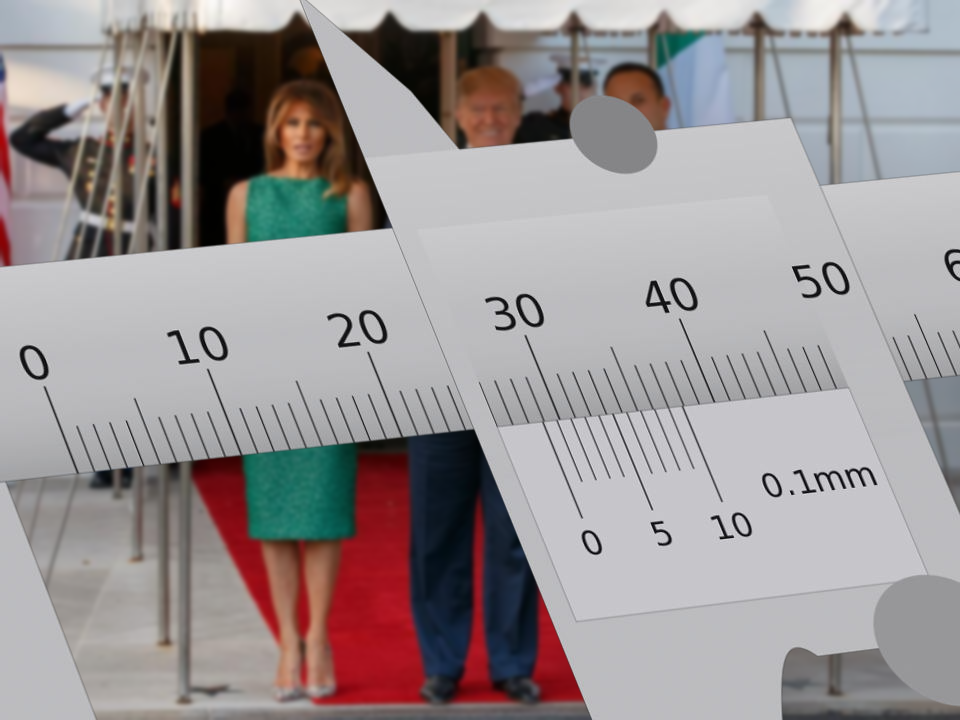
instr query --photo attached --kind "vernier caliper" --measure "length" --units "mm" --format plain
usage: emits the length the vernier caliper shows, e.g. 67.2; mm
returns 28.9; mm
